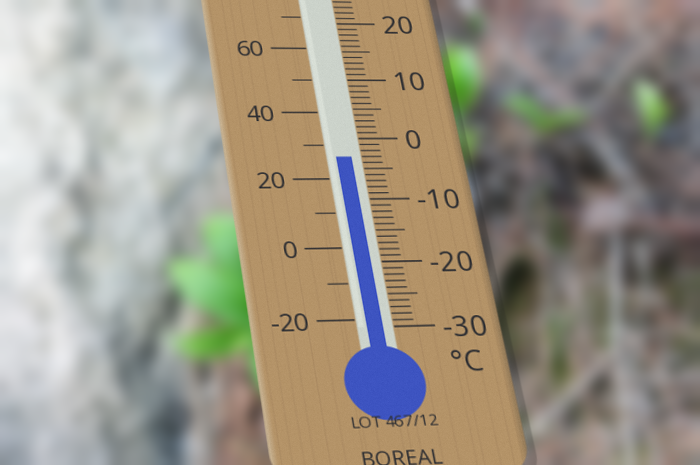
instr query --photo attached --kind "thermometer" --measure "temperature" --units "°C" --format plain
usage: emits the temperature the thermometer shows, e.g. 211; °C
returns -3; °C
